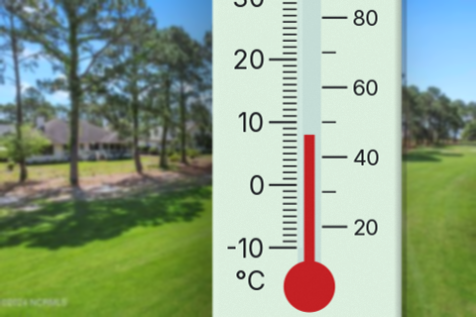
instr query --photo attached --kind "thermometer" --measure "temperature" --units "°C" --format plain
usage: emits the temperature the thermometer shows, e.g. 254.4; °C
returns 8; °C
